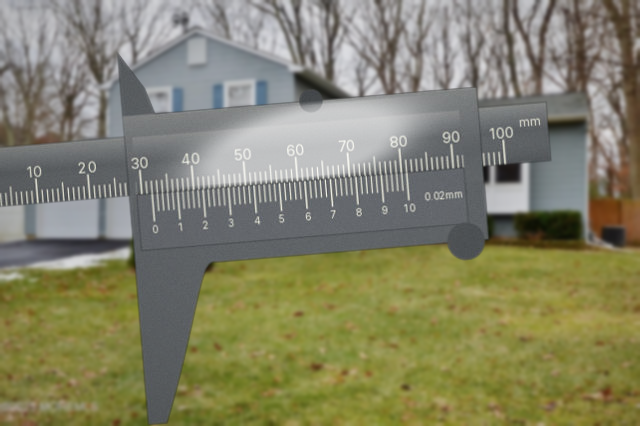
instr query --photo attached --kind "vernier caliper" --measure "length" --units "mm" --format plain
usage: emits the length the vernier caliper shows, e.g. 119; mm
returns 32.0; mm
